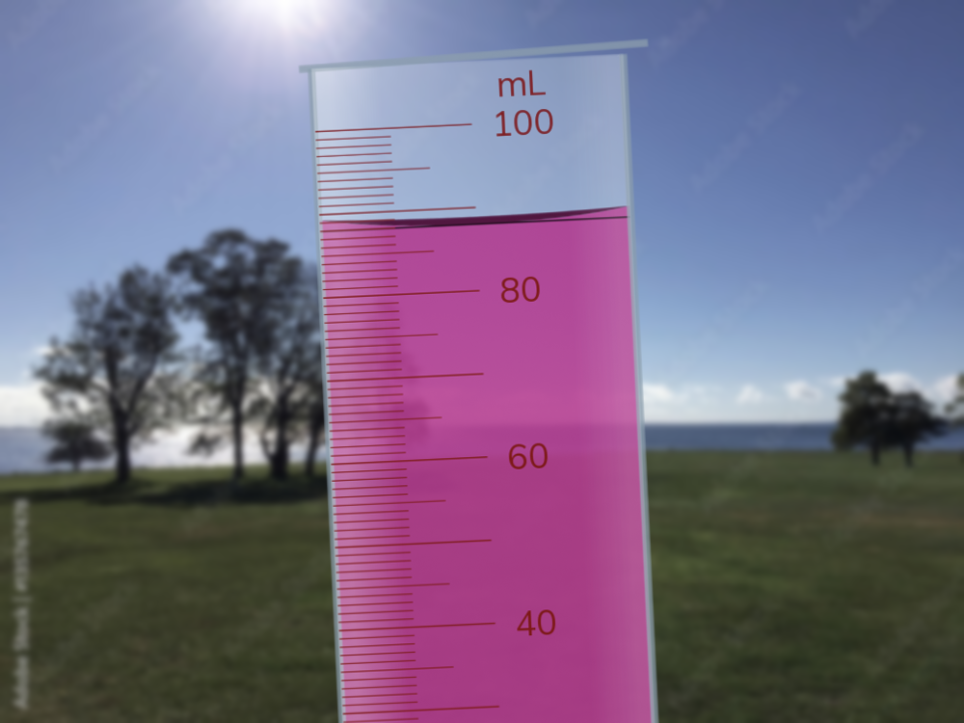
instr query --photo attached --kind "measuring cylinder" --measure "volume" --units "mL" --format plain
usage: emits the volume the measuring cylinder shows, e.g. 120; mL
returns 88; mL
